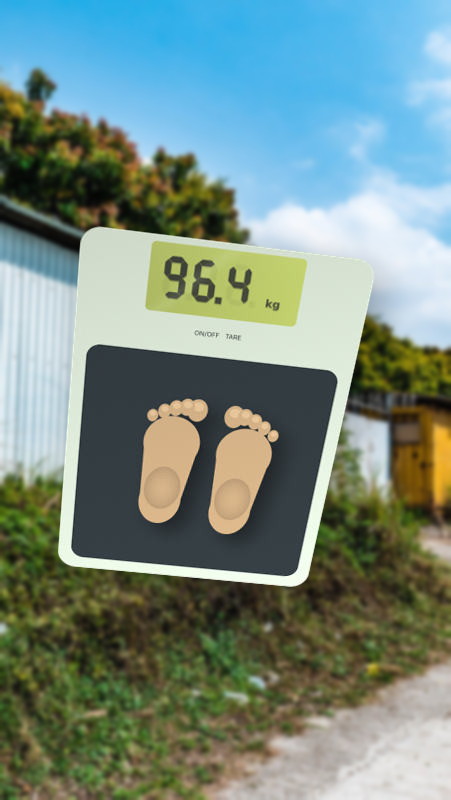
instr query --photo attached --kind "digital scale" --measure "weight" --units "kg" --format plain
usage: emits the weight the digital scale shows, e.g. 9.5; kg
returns 96.4; kg
